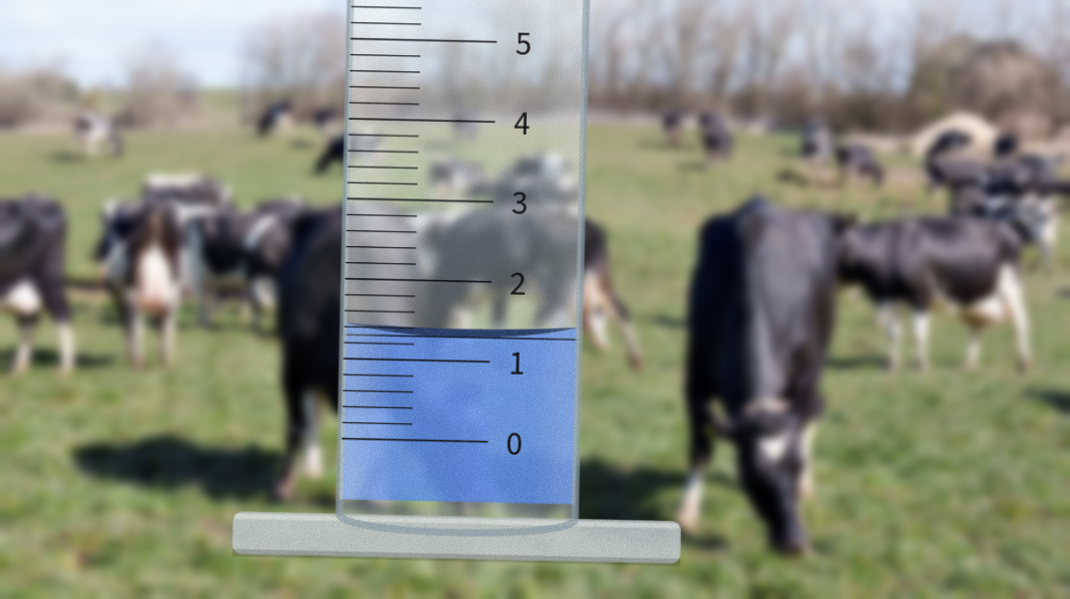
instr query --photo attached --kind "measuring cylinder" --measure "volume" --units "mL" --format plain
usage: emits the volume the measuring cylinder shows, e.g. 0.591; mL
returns 1.3; mL
